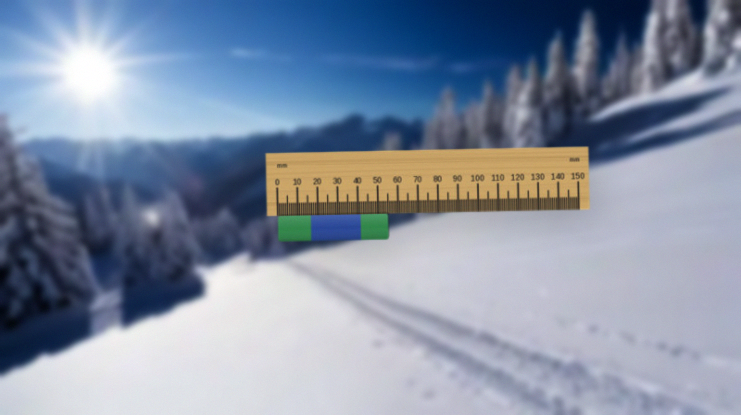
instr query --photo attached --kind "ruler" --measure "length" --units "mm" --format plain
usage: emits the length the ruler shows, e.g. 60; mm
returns 55; mm
